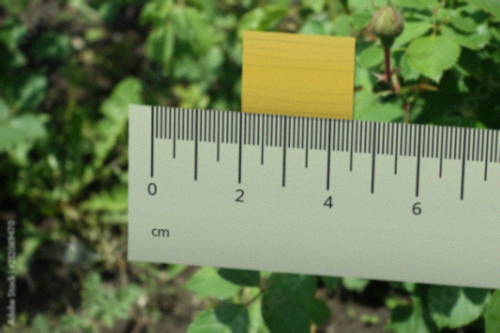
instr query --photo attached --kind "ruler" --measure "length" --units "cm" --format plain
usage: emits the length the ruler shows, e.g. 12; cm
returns 2.5; cm
